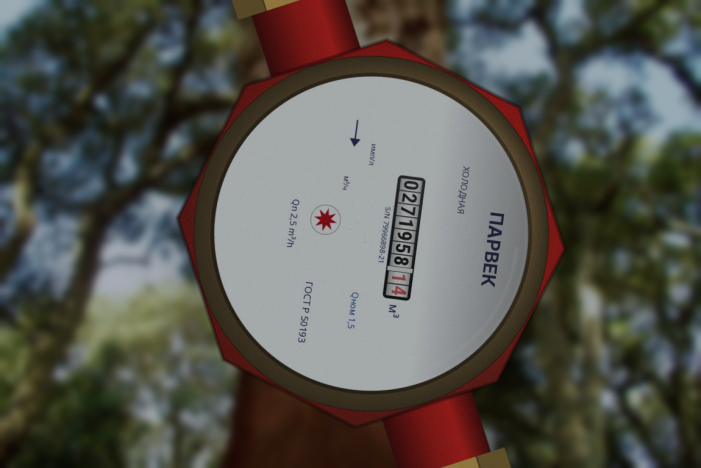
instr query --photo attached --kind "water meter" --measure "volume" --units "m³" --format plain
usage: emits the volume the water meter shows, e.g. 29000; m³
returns 271958.14; m³
